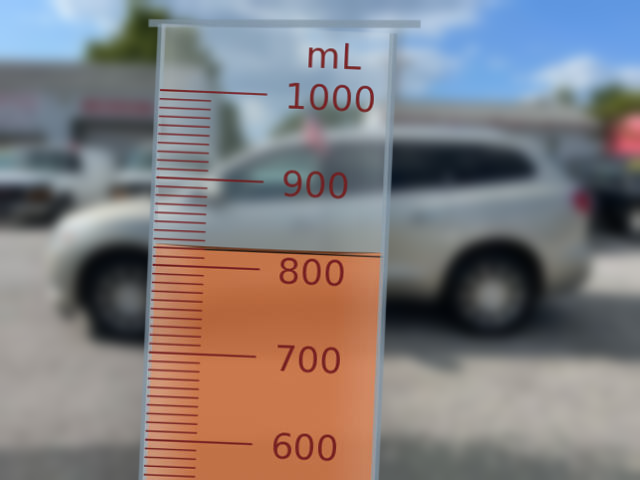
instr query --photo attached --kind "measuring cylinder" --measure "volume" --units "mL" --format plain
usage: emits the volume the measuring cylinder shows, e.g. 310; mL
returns 820; mL
